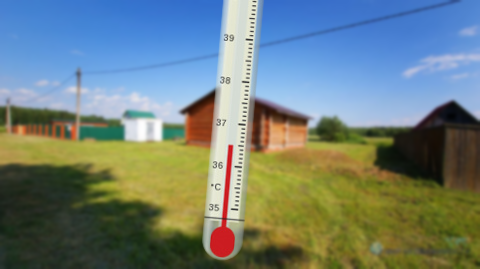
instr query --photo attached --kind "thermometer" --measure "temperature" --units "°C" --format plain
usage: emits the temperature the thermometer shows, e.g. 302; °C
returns 36.5; °C
